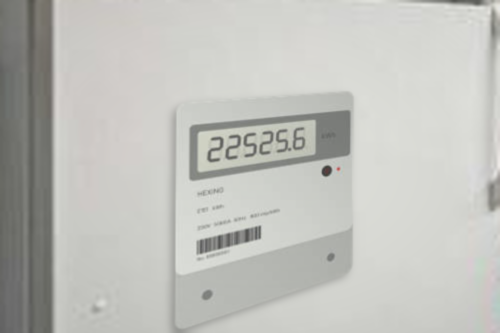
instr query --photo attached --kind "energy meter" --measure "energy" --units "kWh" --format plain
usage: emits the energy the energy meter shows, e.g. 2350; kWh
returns 22525.6; kWh
